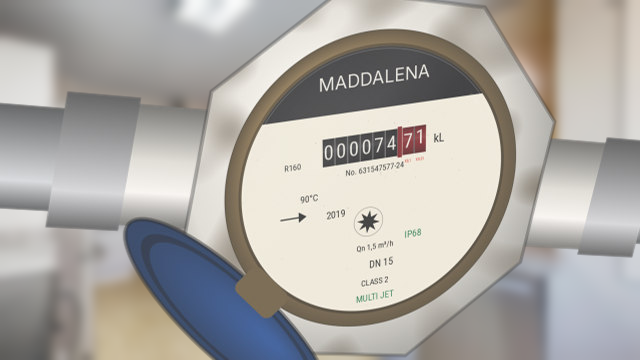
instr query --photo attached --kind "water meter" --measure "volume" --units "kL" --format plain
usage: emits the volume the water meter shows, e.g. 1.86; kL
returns 74.71; kL
